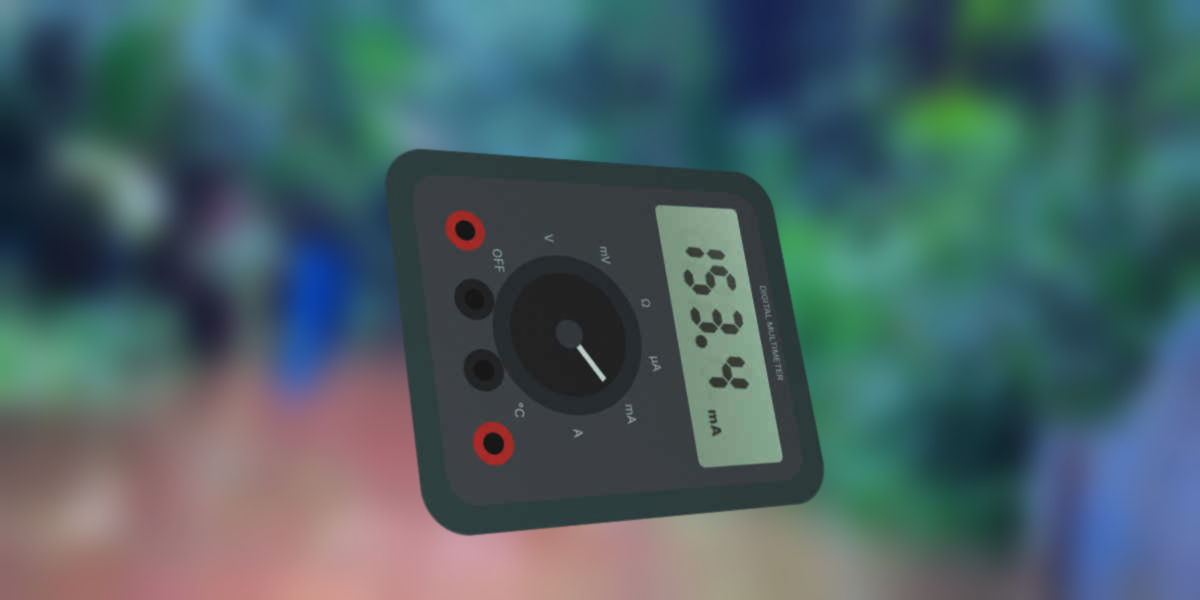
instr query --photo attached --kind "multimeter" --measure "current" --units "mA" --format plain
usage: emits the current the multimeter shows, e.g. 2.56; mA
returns 153.4; mA
